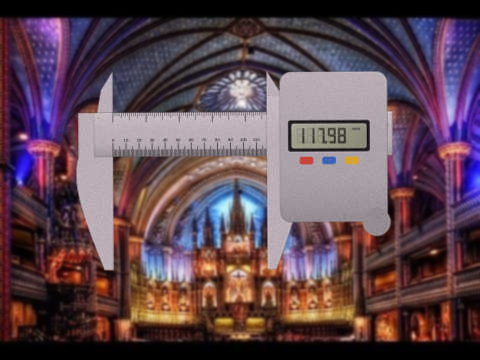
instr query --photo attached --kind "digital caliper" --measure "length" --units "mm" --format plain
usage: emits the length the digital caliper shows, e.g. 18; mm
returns 117.98; mm
